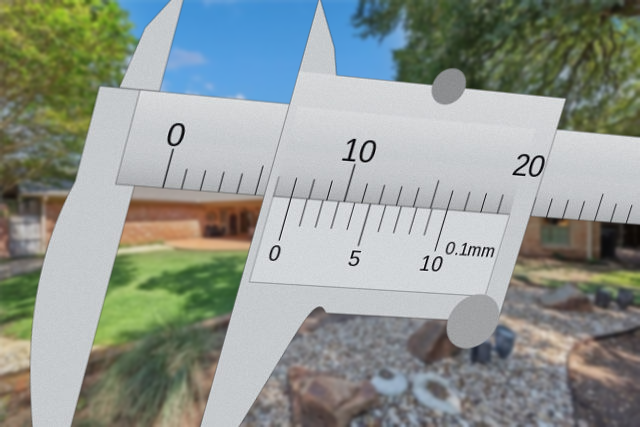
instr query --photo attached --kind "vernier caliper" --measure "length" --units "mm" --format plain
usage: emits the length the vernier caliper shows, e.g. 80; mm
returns 7.0; mm
